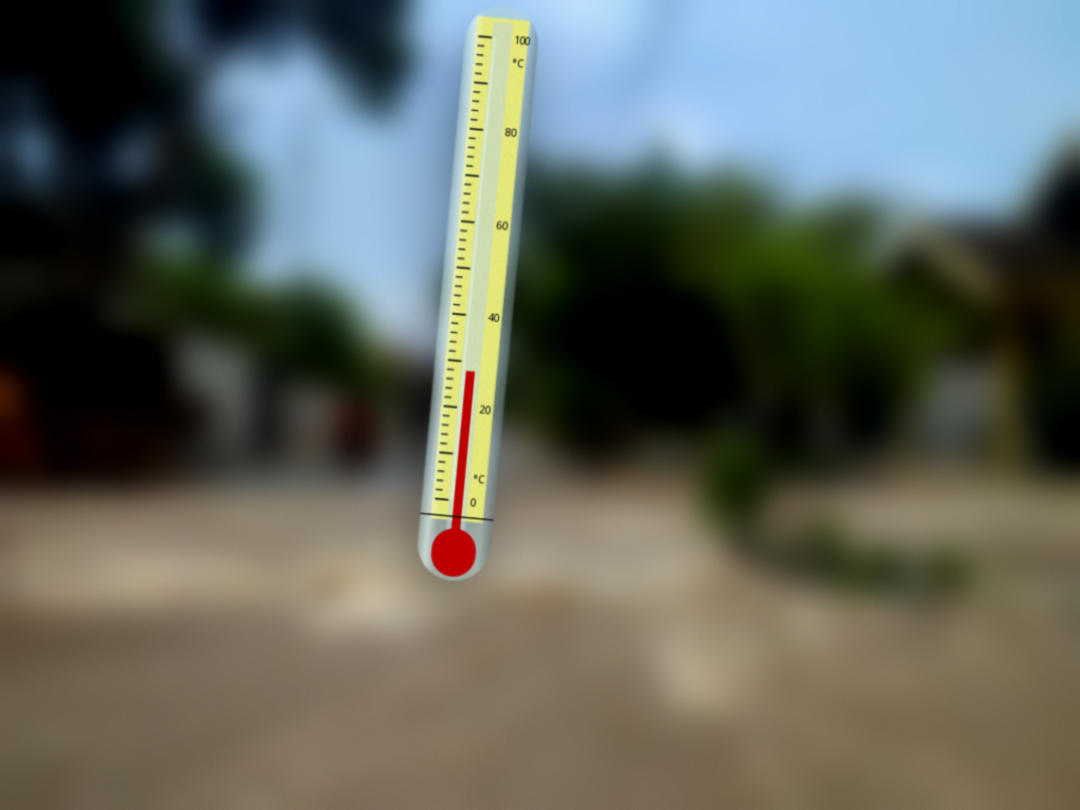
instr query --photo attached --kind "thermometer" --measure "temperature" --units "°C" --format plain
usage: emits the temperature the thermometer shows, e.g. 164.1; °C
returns 28; °C
